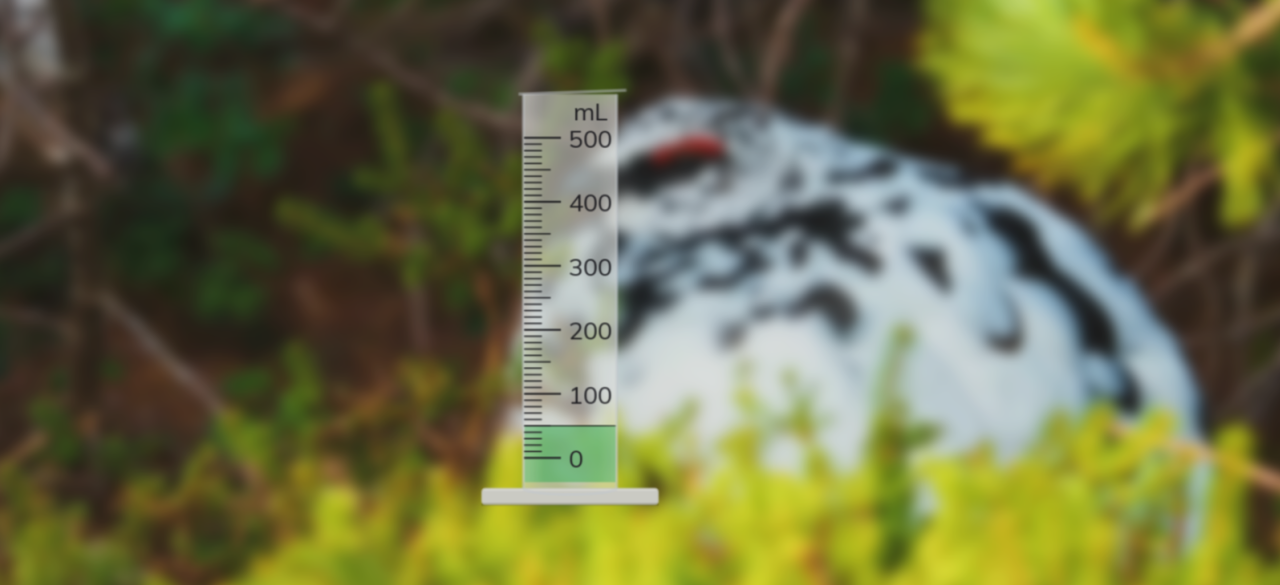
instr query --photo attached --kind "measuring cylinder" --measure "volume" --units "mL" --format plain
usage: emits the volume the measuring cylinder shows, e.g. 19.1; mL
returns 50; mL
